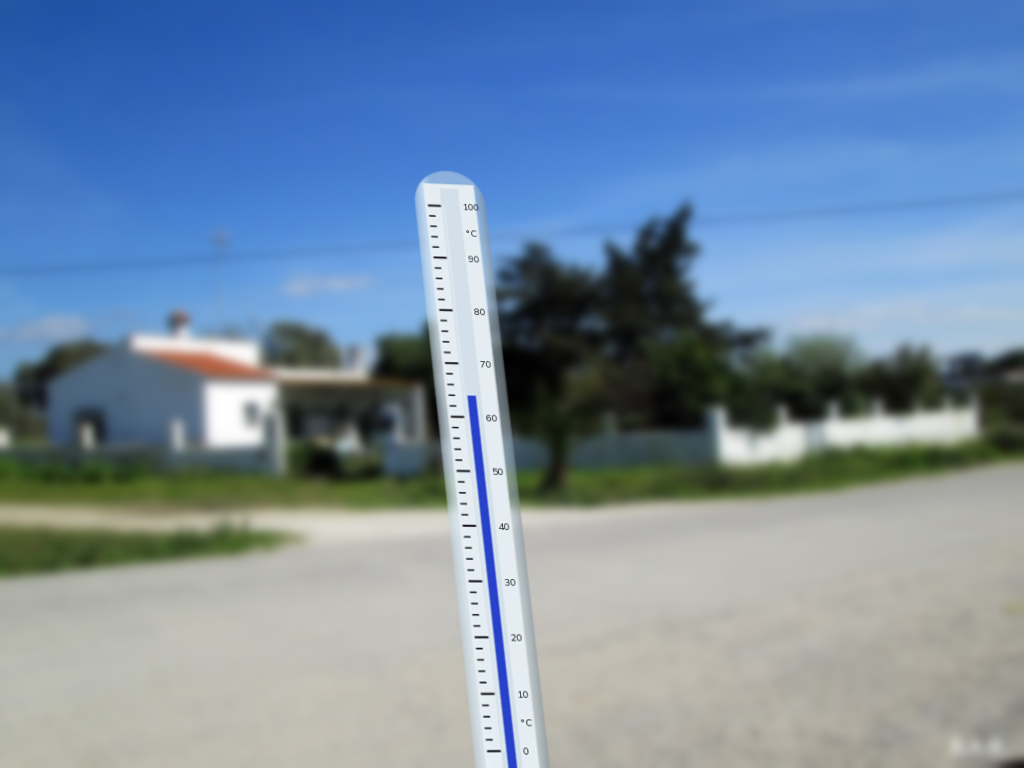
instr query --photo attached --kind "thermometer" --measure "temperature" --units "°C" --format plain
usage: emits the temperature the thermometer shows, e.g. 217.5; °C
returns 64; °C
